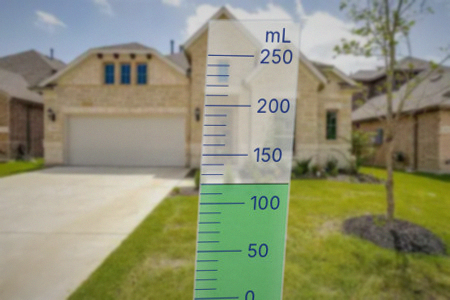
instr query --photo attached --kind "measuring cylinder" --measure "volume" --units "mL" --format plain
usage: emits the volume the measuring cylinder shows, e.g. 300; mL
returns 120; mL
